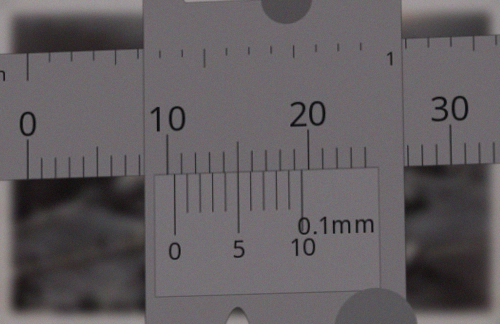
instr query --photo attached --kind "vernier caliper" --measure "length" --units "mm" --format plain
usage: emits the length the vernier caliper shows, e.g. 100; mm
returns 10.5; mm
